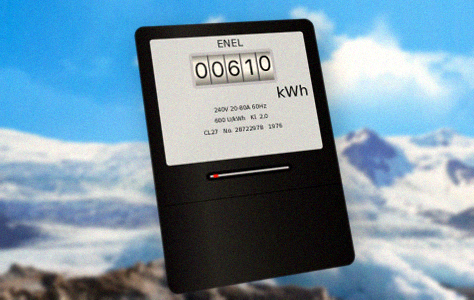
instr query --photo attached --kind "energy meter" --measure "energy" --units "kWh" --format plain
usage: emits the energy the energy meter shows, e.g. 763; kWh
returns 610; kWh
